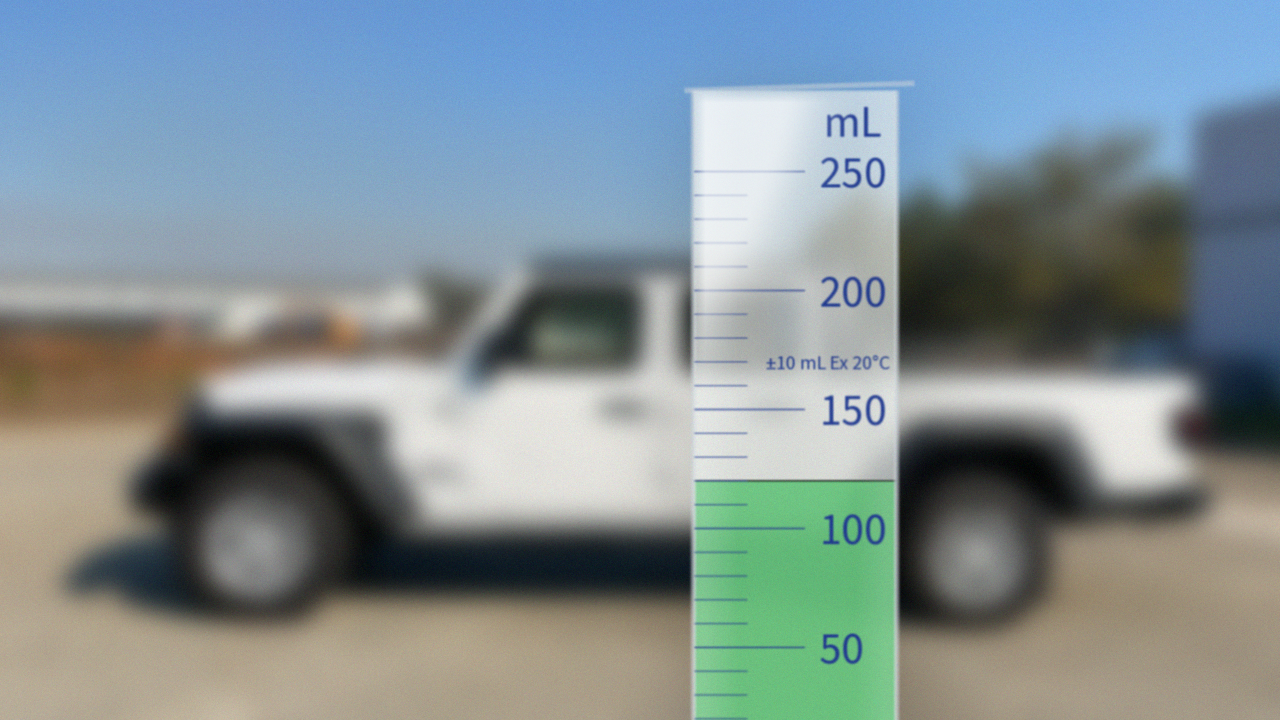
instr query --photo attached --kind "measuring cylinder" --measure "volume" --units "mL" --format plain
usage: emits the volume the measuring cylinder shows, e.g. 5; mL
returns 120; mL
